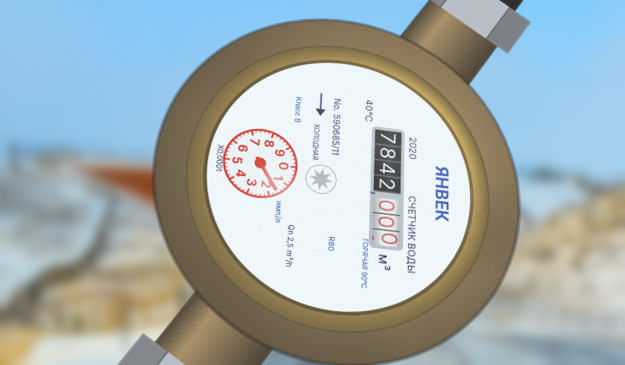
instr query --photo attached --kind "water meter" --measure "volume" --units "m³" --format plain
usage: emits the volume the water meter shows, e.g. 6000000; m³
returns 7842.0001; m³
